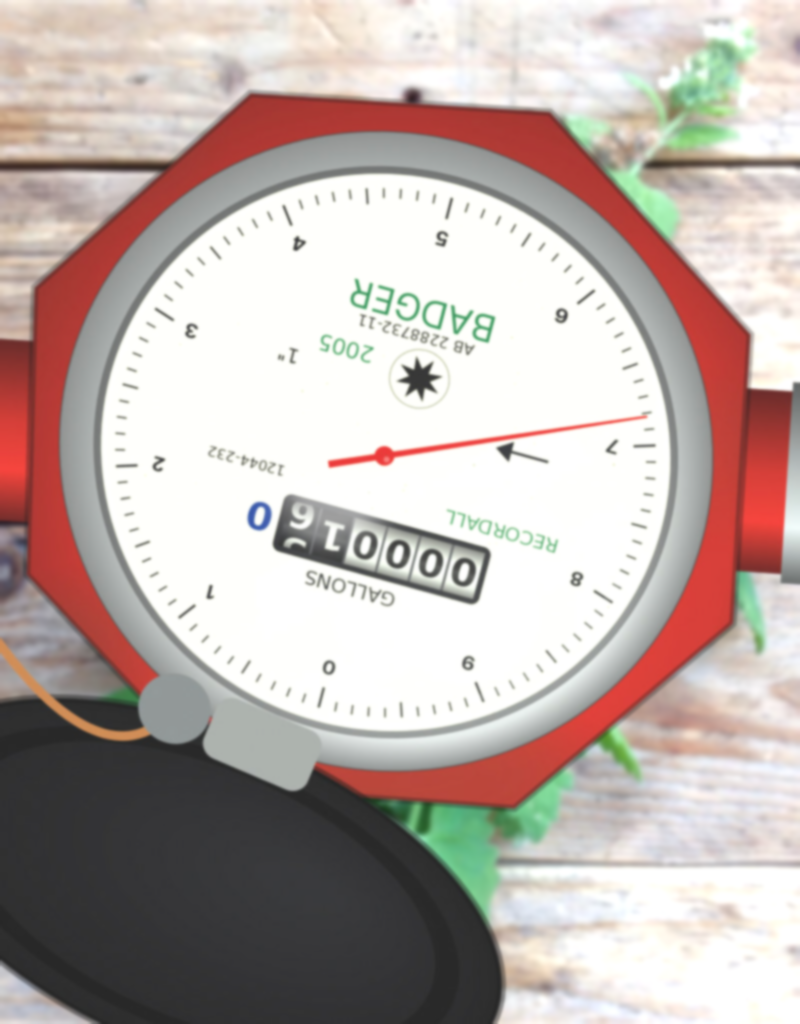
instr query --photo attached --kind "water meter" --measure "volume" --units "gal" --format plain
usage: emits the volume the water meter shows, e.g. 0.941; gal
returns 156.8; gal
